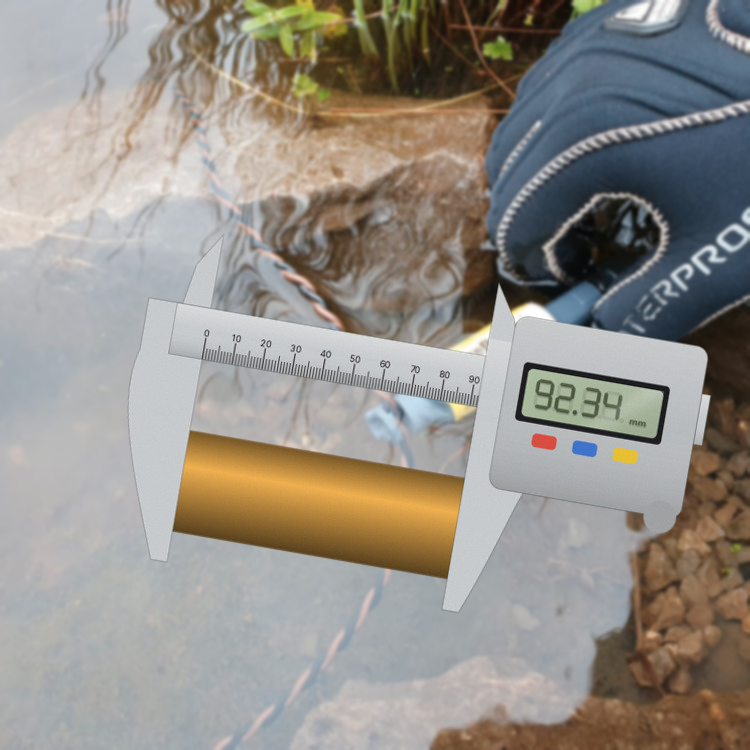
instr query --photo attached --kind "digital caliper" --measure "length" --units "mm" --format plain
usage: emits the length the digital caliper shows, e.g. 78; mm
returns 92.34; mm
